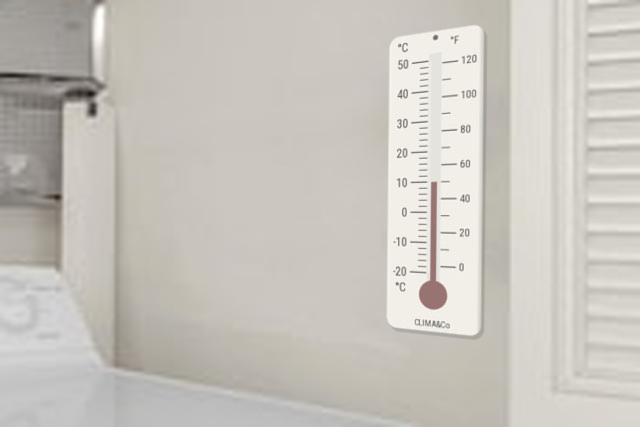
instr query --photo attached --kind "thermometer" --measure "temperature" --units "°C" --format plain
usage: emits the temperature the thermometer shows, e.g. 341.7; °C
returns 10; °C
